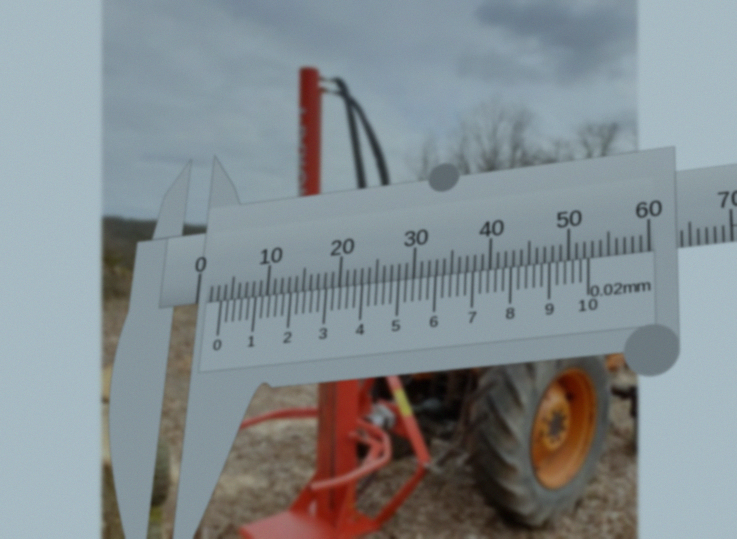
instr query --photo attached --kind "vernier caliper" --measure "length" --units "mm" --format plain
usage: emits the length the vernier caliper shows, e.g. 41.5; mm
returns 3.5; mm
